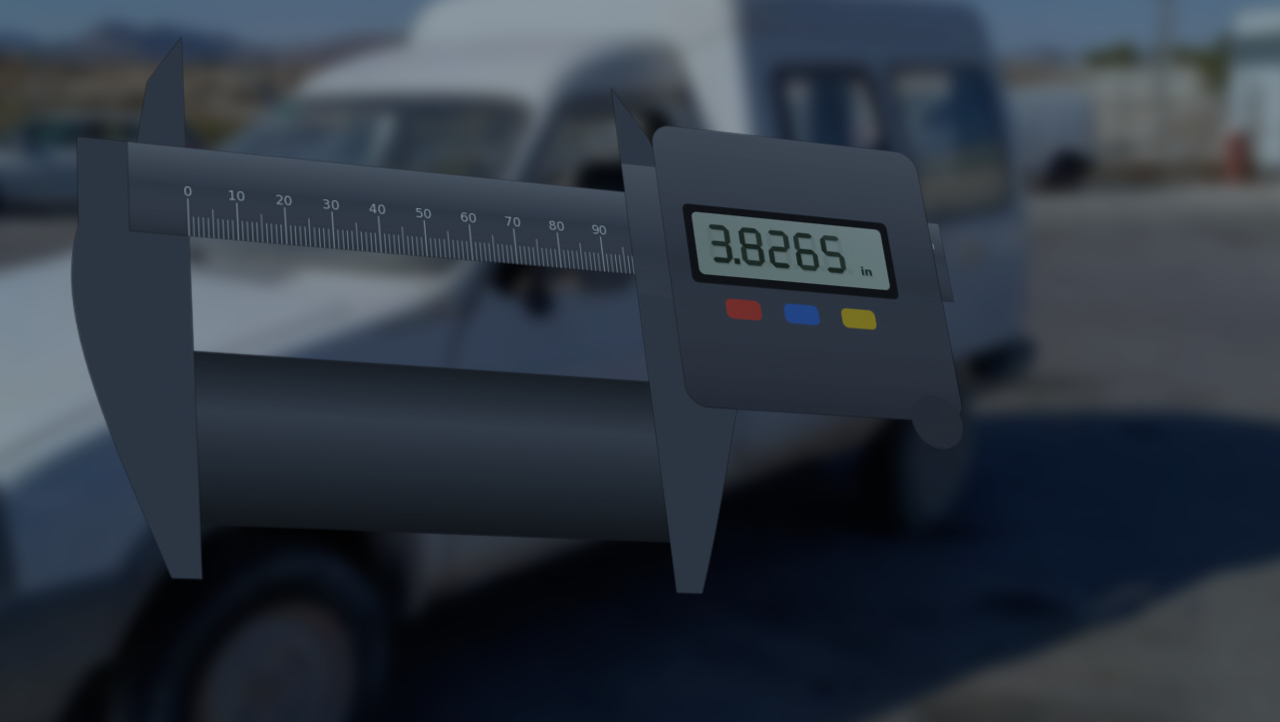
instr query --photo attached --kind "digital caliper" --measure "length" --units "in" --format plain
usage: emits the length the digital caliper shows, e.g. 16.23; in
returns 3.8265; in
